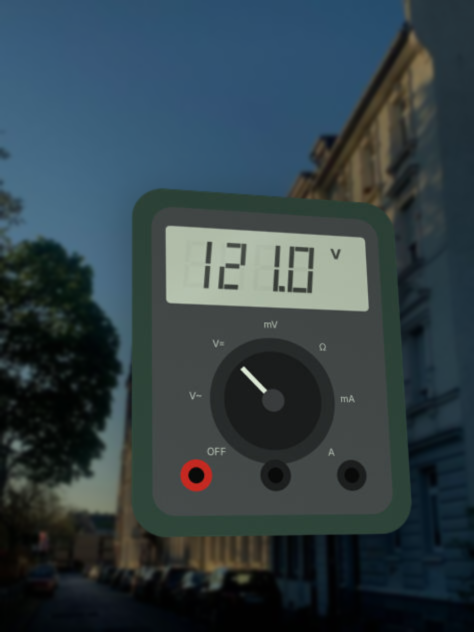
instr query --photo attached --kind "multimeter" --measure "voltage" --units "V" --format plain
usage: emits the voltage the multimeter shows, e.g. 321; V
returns 121.0; V
